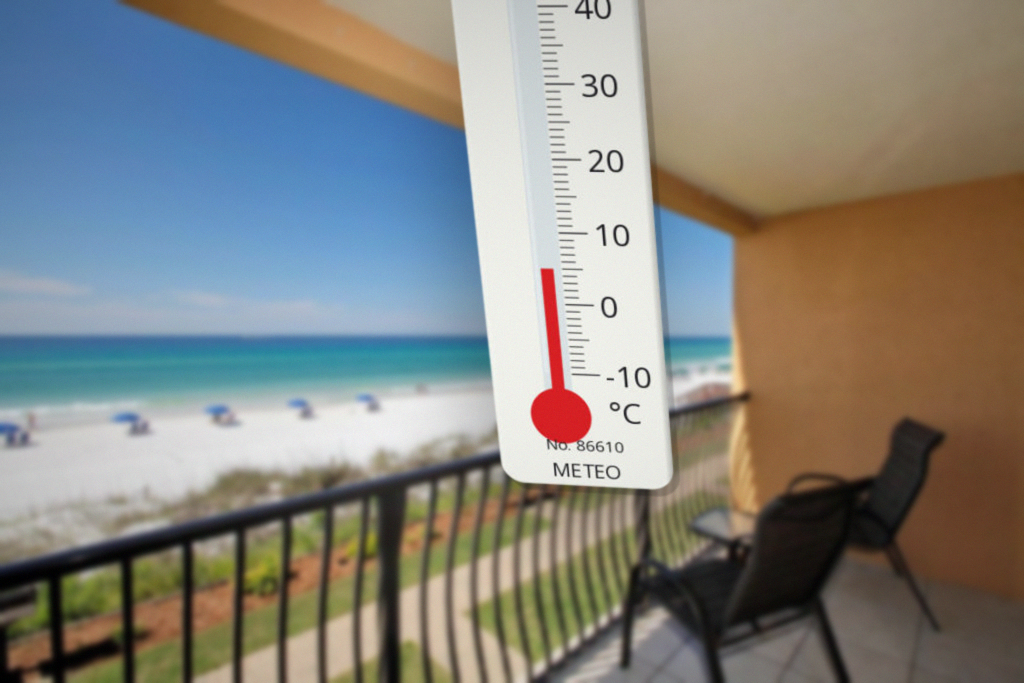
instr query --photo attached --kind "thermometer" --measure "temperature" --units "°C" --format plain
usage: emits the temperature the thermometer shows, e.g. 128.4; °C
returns 5; °C
